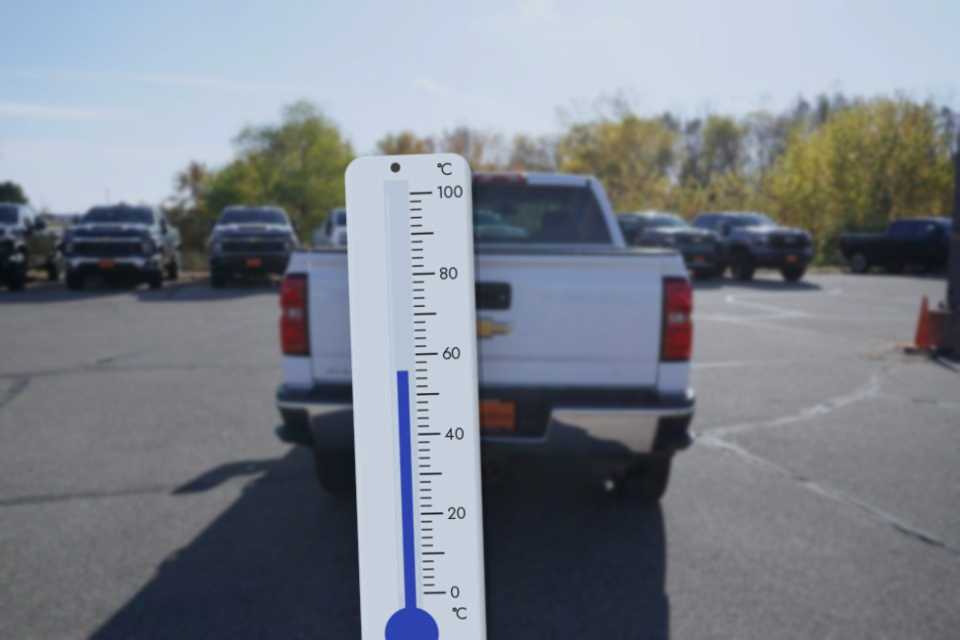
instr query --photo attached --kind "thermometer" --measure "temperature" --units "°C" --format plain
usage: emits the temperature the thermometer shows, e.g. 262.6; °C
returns 56; °C
